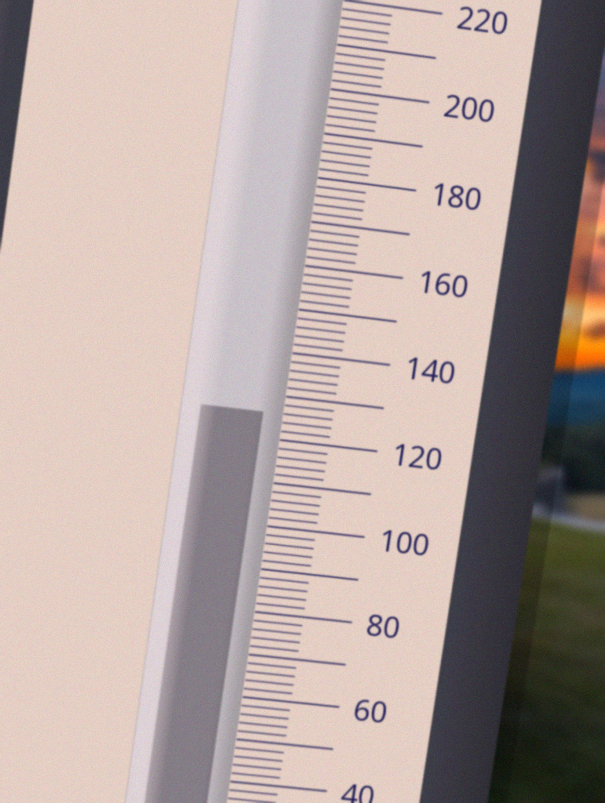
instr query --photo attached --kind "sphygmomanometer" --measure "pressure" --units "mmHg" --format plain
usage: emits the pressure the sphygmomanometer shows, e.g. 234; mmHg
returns 126; mmHg
